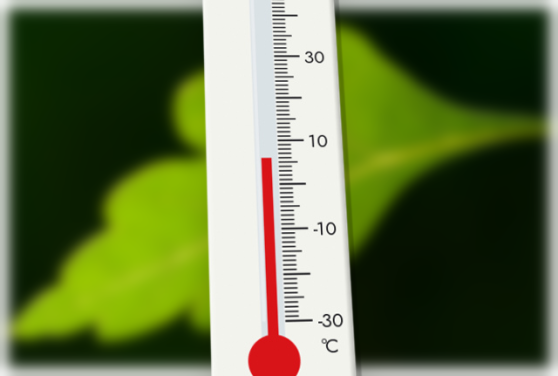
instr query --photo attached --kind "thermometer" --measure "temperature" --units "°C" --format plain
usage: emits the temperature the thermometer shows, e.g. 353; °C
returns 6; °C
